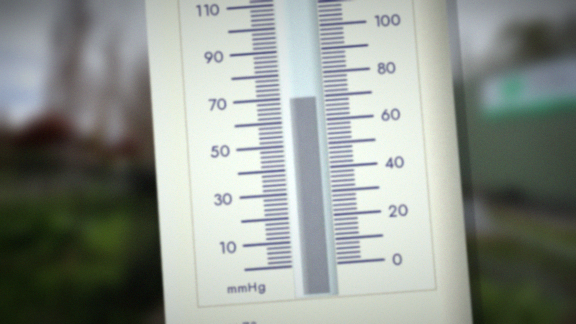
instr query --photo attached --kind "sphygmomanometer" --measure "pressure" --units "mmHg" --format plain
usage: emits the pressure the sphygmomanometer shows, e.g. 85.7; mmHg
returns 70; mmHg
